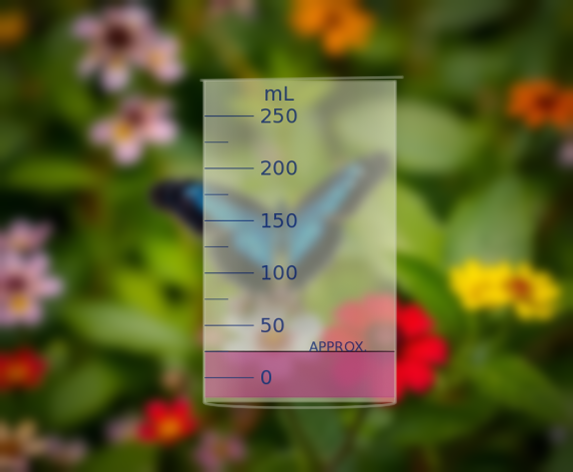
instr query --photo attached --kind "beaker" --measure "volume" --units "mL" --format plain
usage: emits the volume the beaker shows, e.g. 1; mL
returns 25; mL
